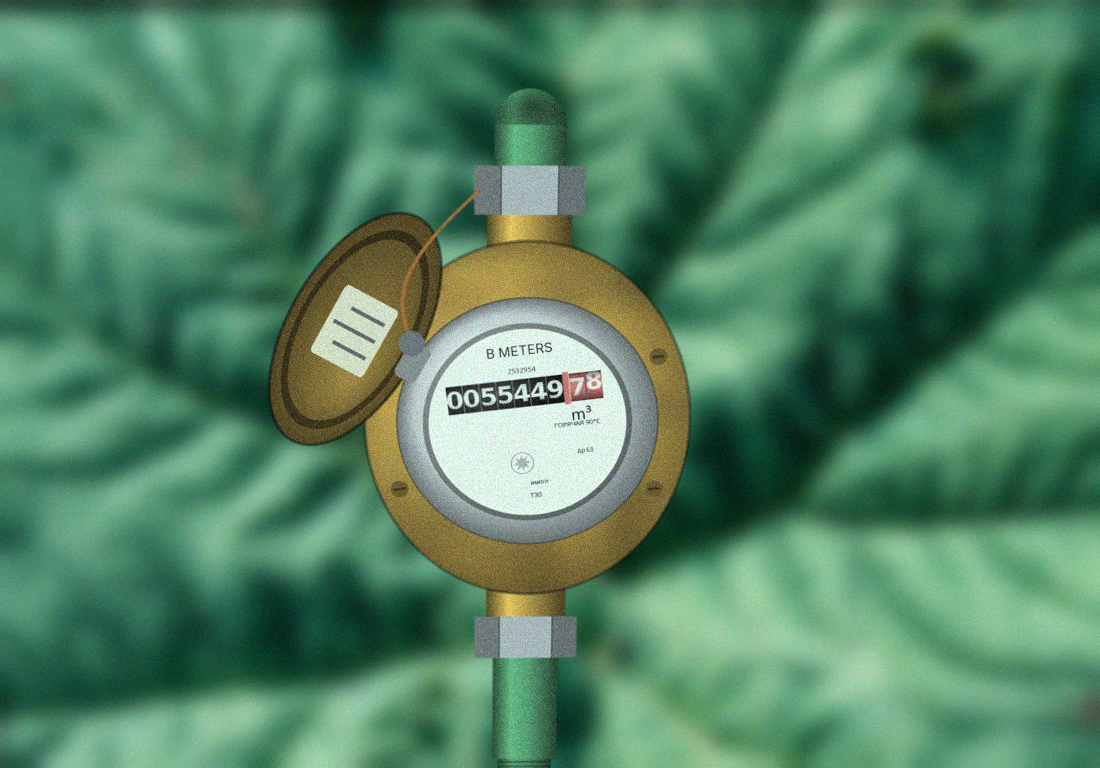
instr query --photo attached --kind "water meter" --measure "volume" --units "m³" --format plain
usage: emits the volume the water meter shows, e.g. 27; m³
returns 55449.78; m³
